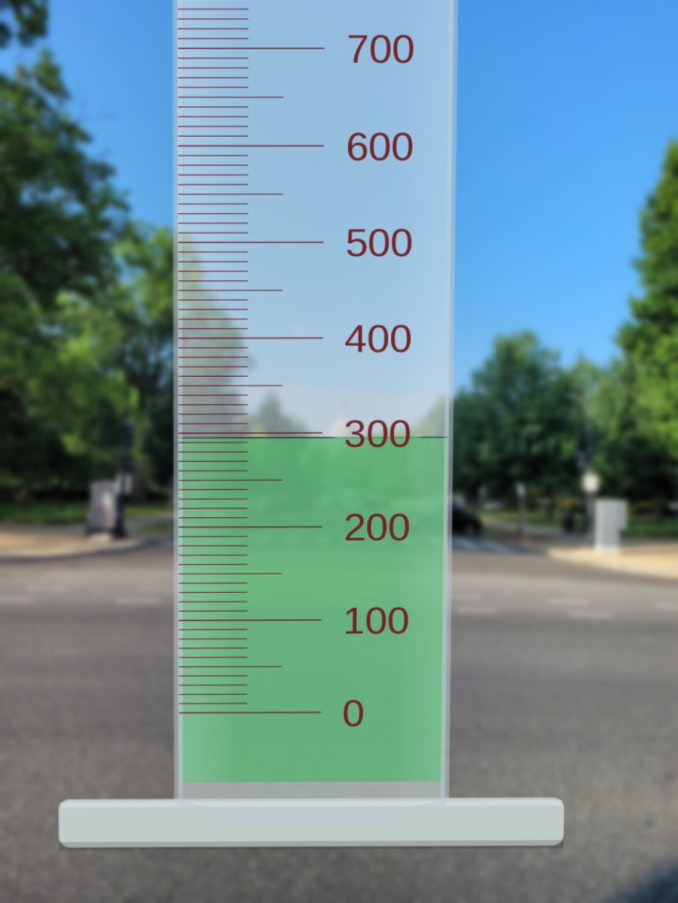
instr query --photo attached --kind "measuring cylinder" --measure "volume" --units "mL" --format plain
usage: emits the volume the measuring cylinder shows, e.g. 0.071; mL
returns 295; mL
